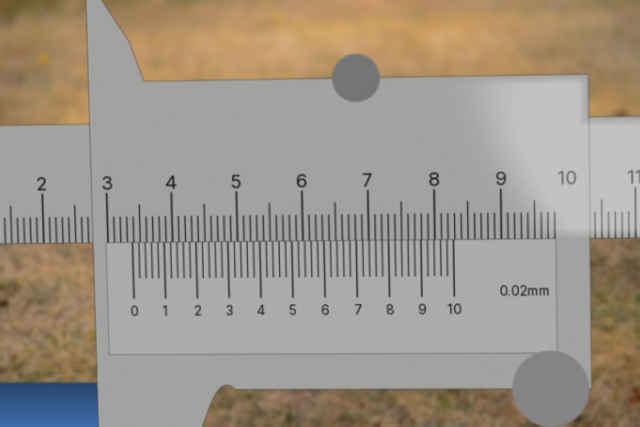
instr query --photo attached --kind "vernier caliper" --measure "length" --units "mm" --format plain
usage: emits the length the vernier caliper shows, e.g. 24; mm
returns 33.8; mm
